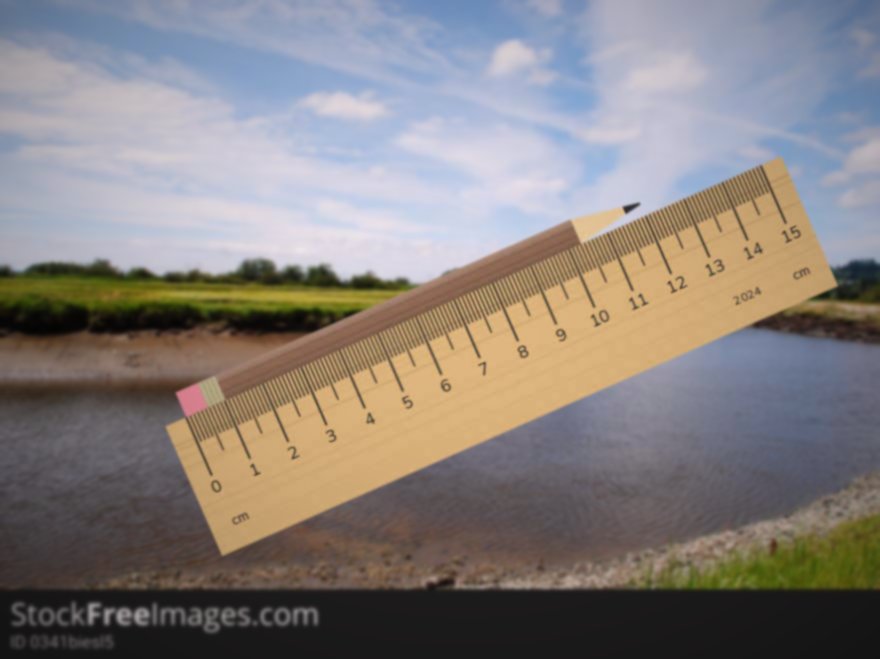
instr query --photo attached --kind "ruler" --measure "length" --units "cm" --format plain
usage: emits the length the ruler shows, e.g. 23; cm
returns 12; cm
